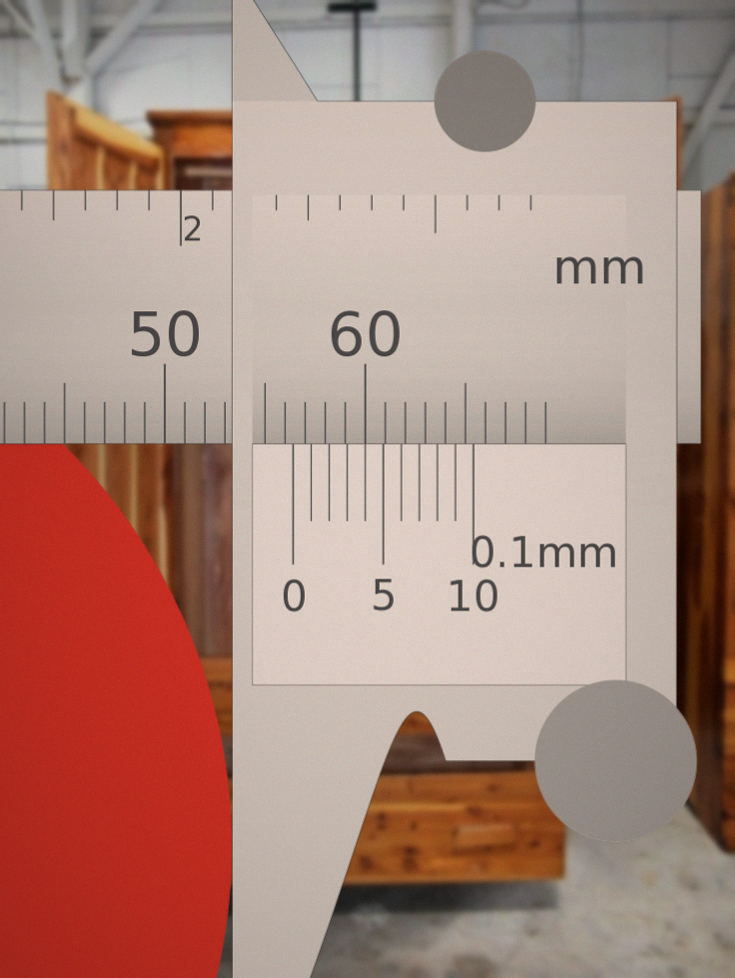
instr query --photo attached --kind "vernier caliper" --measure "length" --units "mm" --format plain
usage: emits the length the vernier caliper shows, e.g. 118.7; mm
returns 56.4; mm
